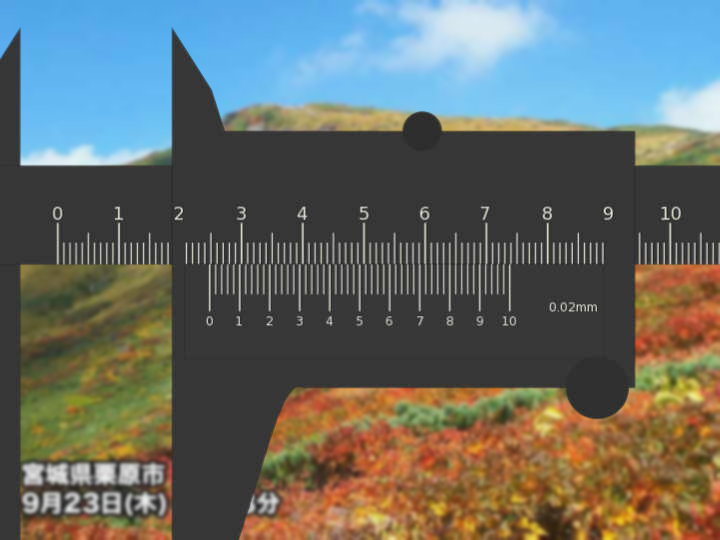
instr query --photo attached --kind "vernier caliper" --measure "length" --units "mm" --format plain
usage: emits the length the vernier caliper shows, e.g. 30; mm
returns 24.8; mm
